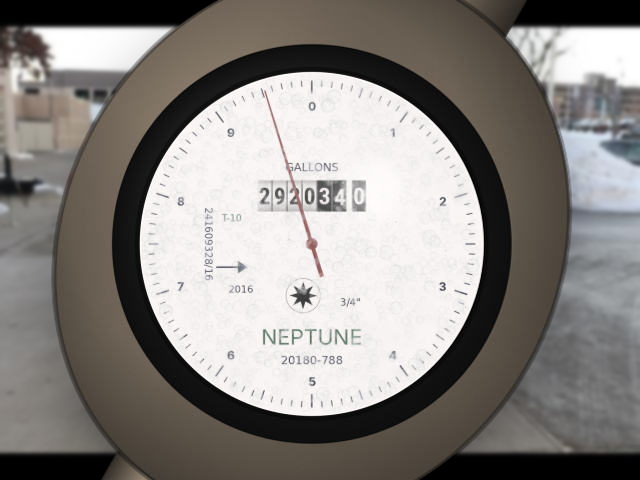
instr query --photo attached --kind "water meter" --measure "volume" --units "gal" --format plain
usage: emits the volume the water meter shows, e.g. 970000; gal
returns 2920339.5; gal
